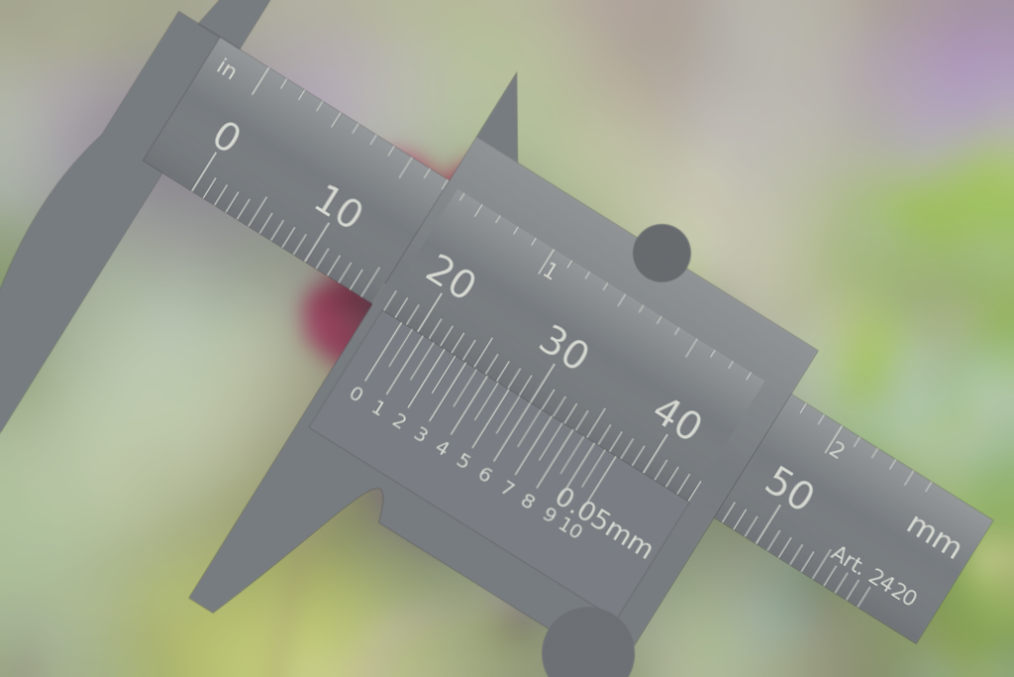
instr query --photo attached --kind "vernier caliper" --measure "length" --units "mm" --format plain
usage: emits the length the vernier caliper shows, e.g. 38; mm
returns 18.6; mm
